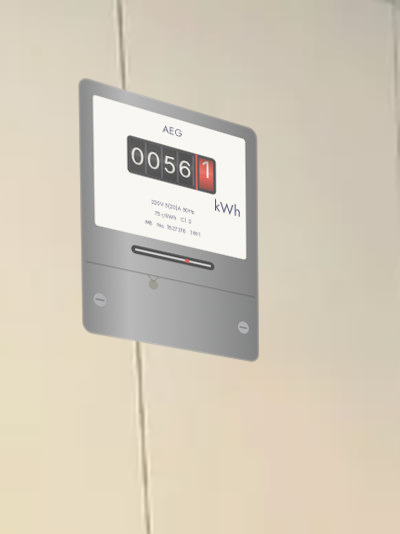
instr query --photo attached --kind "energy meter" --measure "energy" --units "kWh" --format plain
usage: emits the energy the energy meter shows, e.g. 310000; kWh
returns 56.1; kWh
